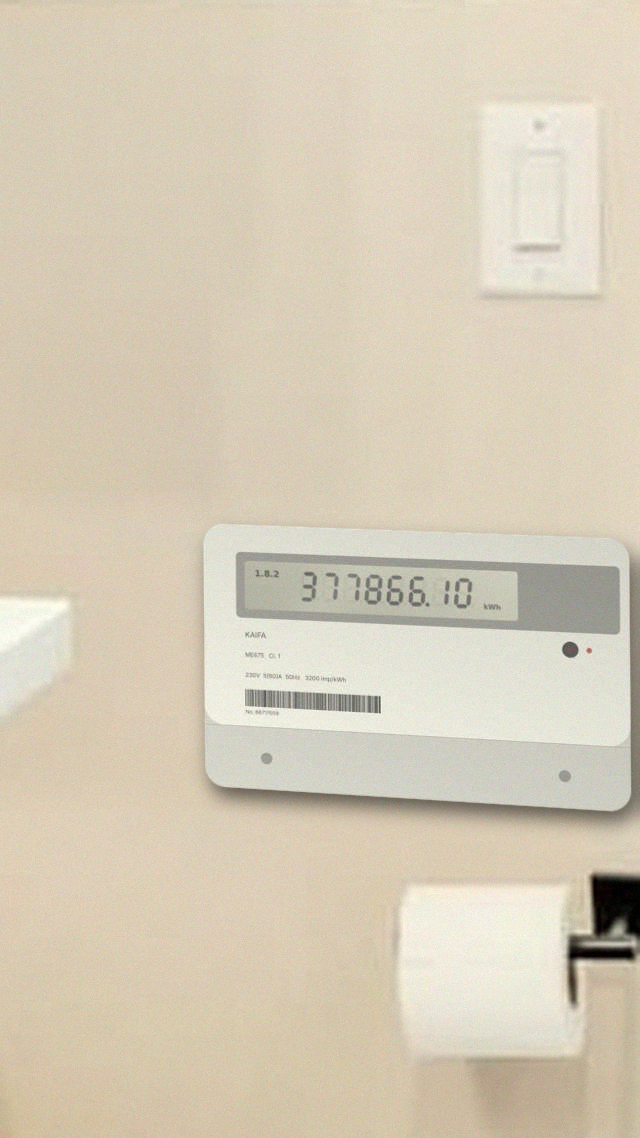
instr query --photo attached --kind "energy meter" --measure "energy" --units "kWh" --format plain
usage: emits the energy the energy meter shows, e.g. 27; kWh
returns 377866.10; kWh
